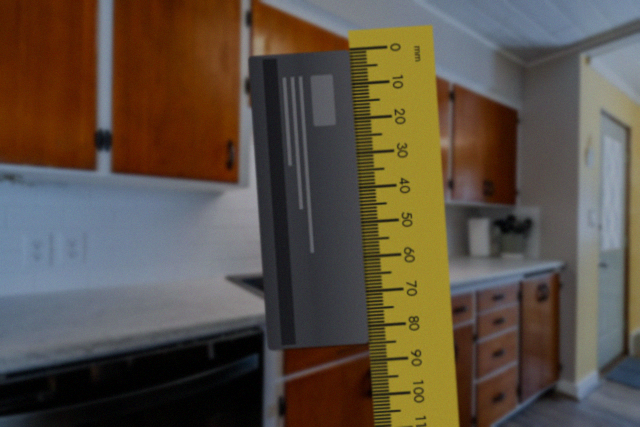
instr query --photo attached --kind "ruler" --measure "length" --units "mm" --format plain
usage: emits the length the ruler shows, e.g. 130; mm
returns 85; mm
